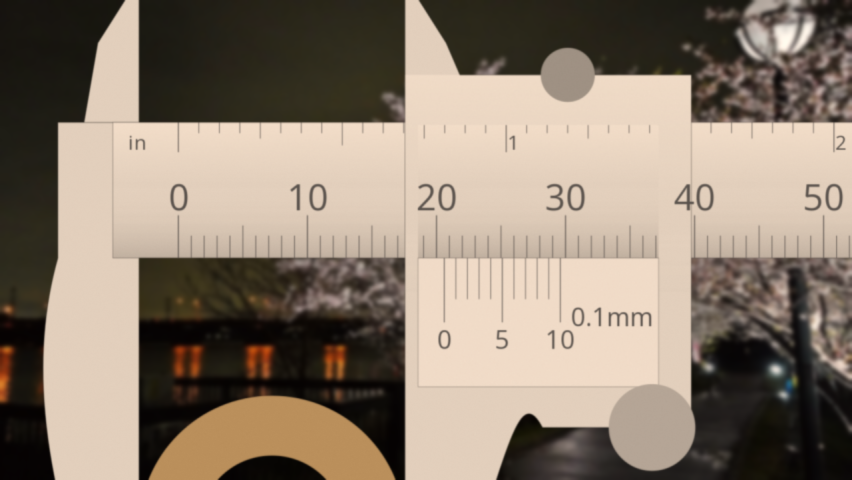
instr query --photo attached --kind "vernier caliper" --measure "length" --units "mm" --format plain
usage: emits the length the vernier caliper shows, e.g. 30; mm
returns 20.6; mm
